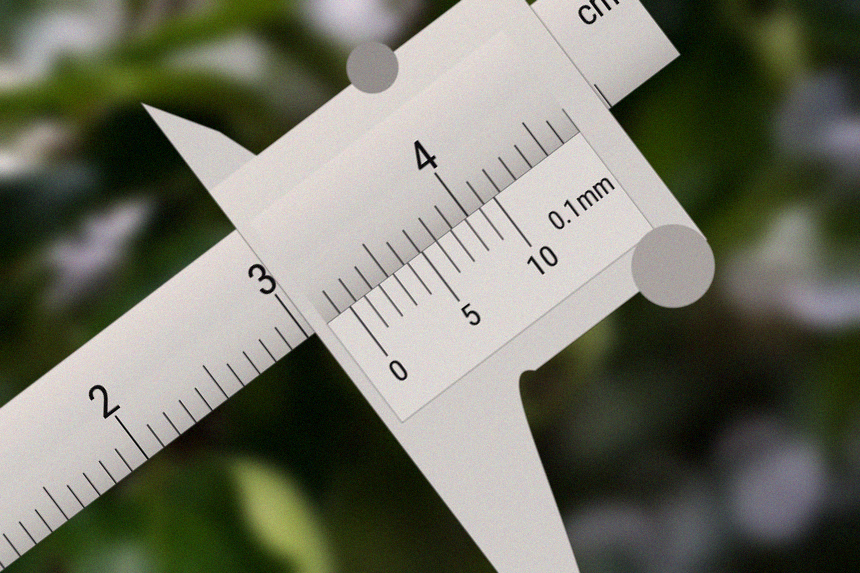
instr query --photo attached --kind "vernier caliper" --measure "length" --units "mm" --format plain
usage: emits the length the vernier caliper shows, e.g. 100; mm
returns 32.6; mm
